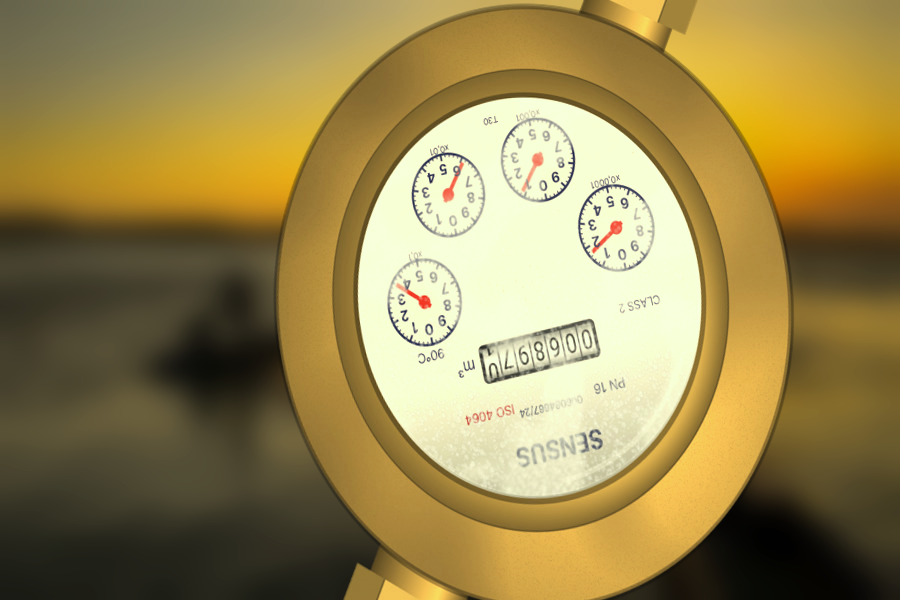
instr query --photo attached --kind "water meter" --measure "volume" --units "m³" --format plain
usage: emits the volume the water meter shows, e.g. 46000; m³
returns 68970.3611; m³
